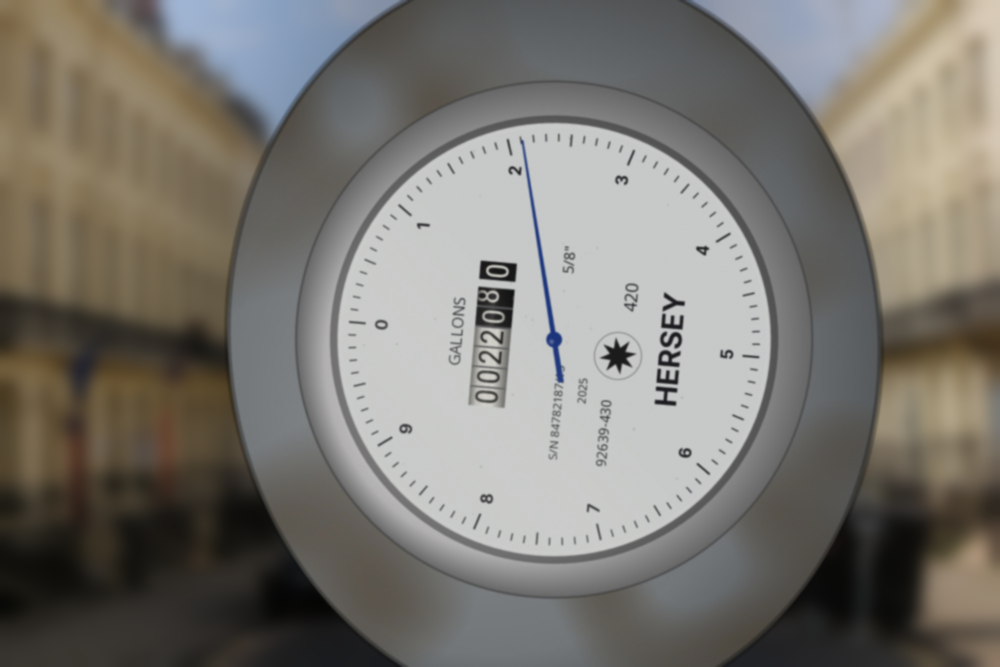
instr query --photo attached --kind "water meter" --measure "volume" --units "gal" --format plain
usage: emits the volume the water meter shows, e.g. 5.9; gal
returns 22082.1; gal
